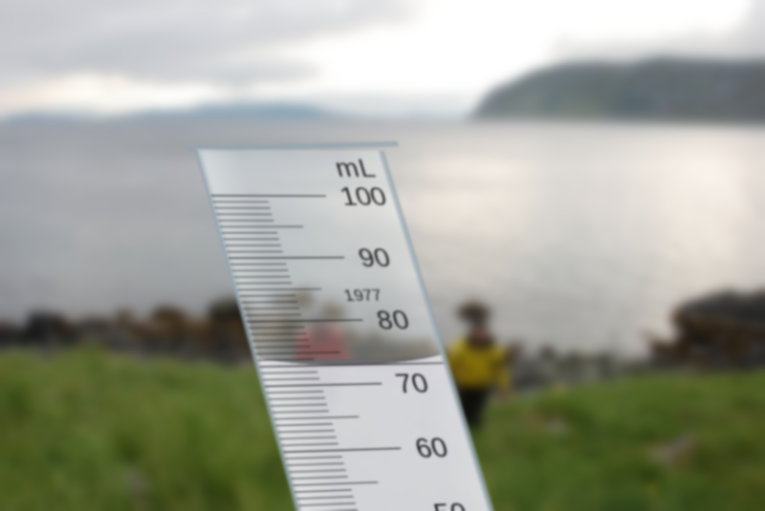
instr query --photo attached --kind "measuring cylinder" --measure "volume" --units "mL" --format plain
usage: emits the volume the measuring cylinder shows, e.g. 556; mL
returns 73; mL
